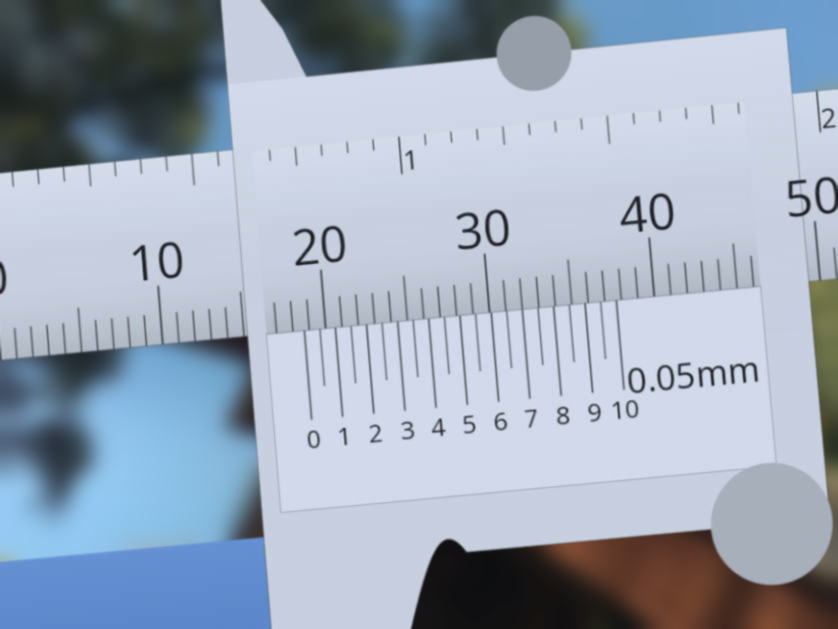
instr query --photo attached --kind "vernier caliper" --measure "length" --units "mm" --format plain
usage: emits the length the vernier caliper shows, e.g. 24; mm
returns 18.7; mm
